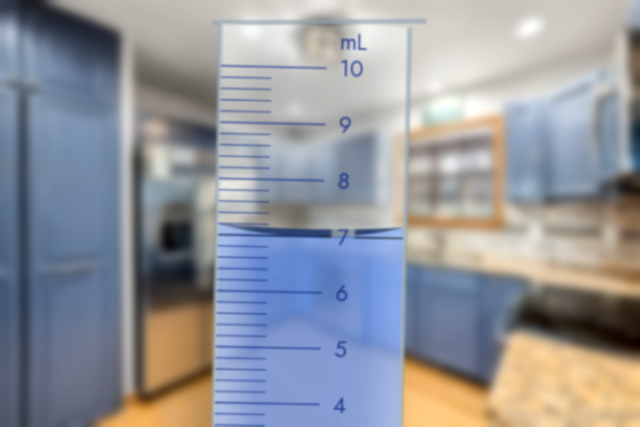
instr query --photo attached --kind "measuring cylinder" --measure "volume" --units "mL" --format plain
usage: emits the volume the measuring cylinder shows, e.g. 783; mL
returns 7; mL
